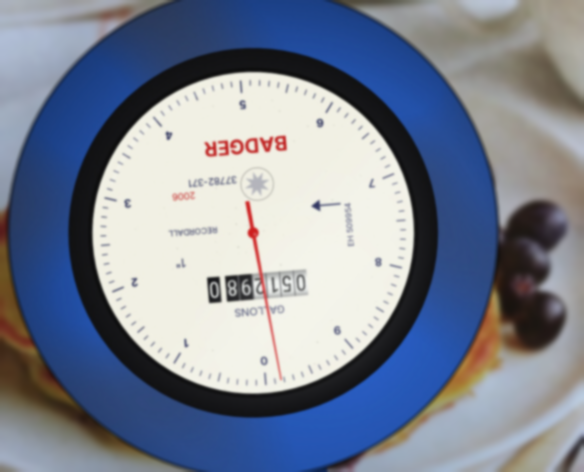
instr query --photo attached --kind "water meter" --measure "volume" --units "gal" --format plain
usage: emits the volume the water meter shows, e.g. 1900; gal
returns 512979.8; gal
